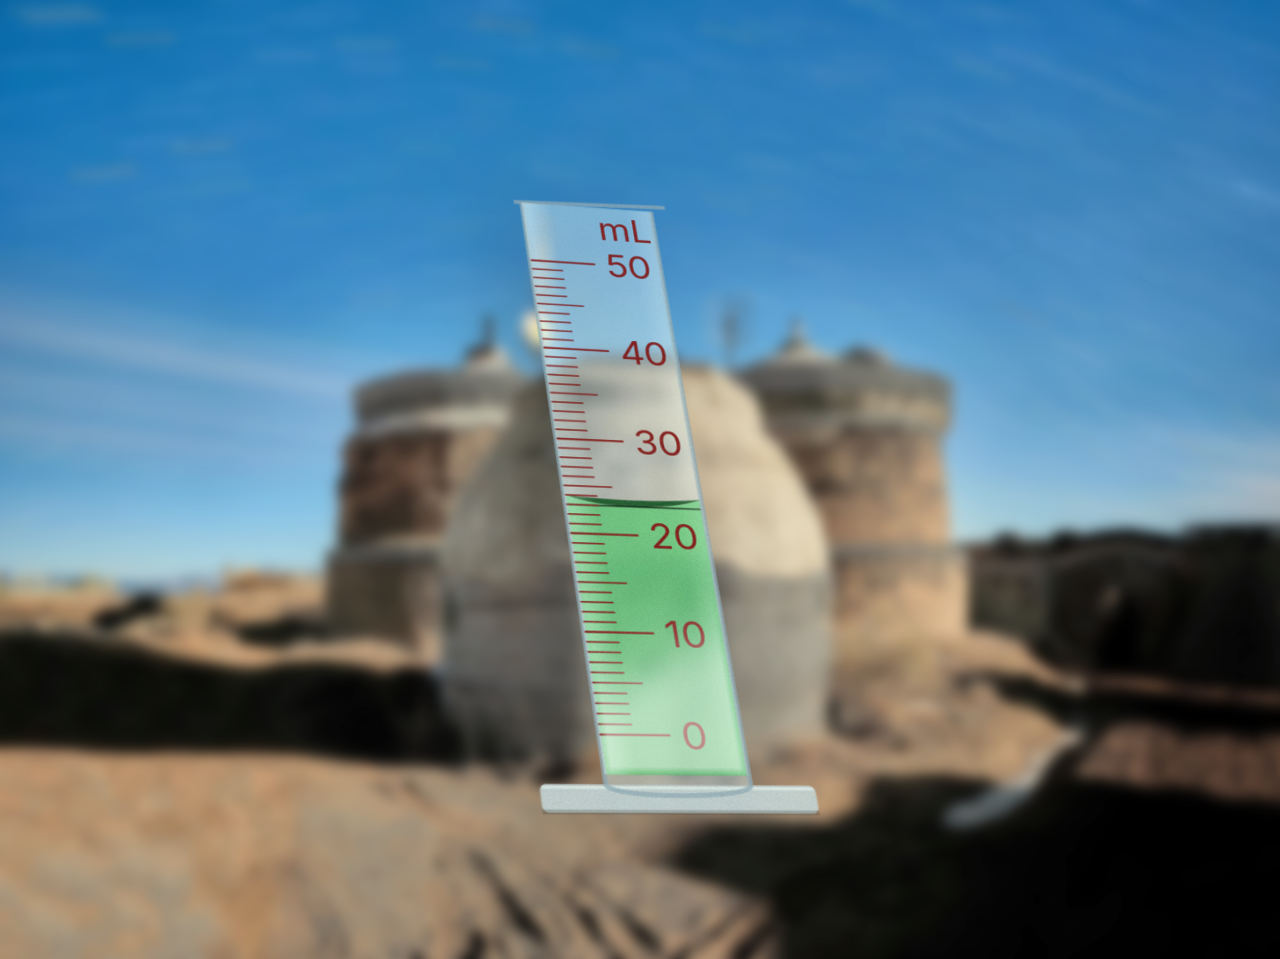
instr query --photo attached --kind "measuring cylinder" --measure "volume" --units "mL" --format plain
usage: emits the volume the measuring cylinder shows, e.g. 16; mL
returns 23; mL
